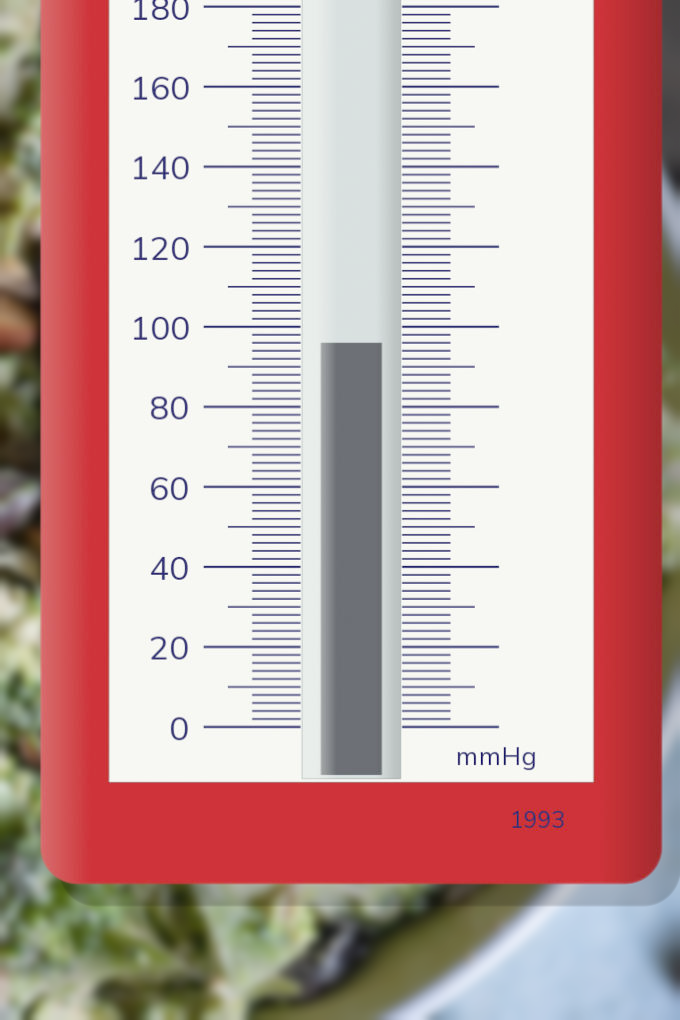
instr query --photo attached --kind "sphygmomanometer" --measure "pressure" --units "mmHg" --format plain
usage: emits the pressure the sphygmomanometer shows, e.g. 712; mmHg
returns 96; mmHg
